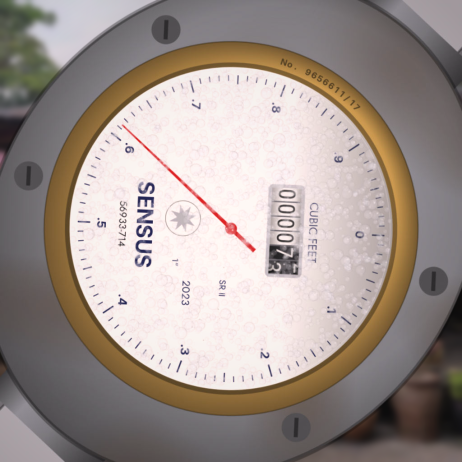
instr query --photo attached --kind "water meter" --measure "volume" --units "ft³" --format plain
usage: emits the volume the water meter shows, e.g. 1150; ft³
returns 72.61; ft³
